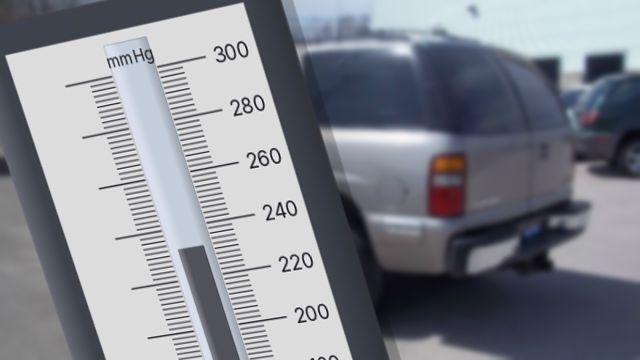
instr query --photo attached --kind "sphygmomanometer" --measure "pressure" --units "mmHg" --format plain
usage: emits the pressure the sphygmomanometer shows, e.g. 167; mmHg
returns 232; mmHg
